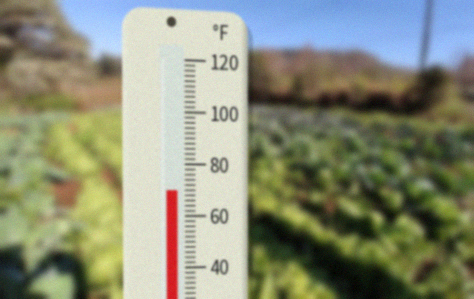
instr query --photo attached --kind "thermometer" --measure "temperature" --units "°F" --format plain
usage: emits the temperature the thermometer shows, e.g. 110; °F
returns 70; °F
